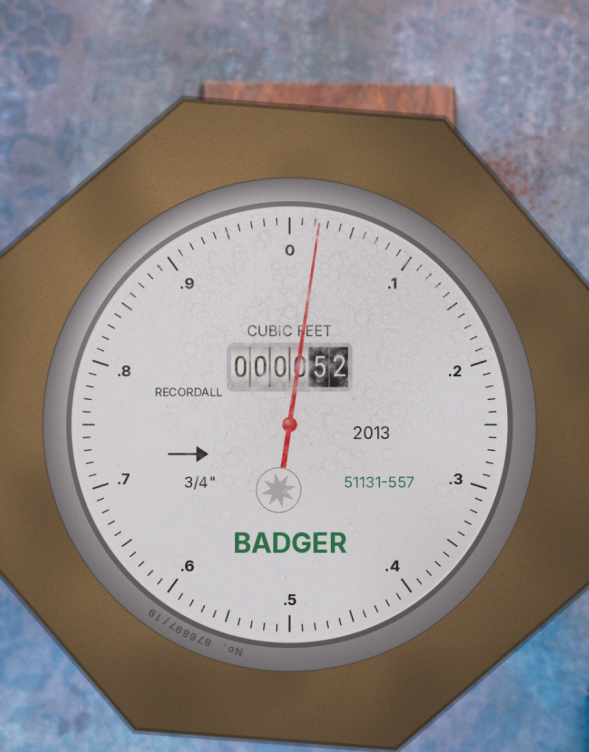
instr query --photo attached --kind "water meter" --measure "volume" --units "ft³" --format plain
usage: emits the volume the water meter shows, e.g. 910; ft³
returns 52.02; ft³
